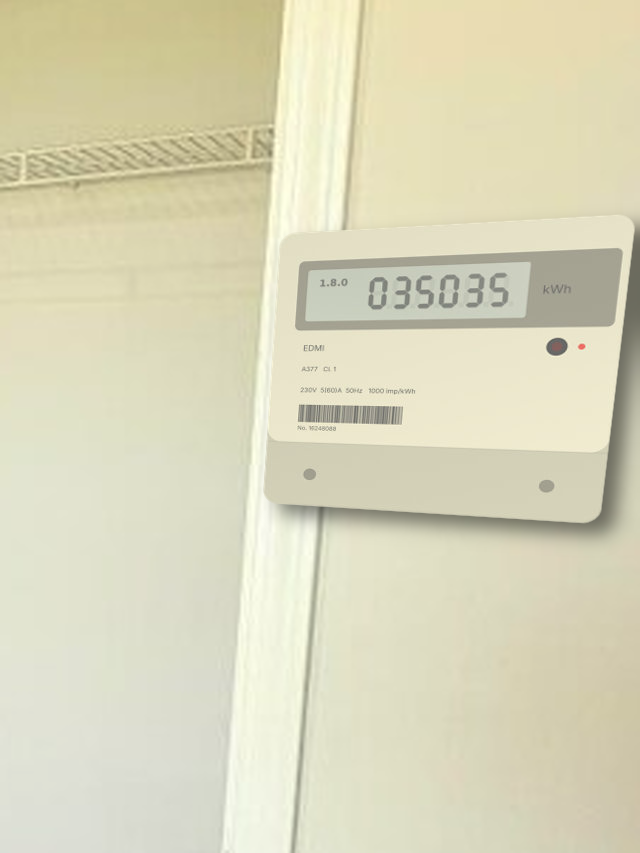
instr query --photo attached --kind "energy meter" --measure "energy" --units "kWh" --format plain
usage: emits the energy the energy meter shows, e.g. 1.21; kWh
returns 35035; kWh
